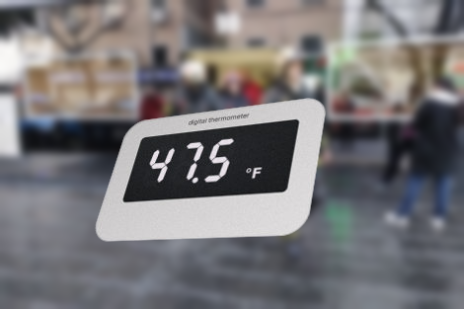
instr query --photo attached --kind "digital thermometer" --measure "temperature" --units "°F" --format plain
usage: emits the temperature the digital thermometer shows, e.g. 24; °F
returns 47.5; °F
